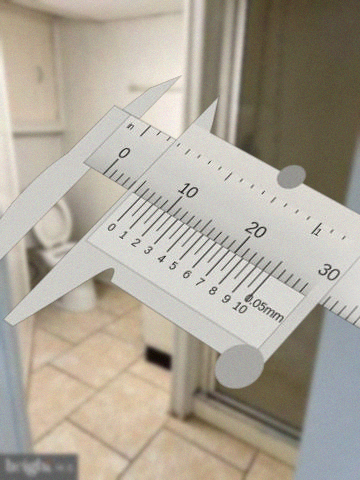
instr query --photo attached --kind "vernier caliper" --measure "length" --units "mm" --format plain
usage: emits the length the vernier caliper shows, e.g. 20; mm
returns 6.0; mm
